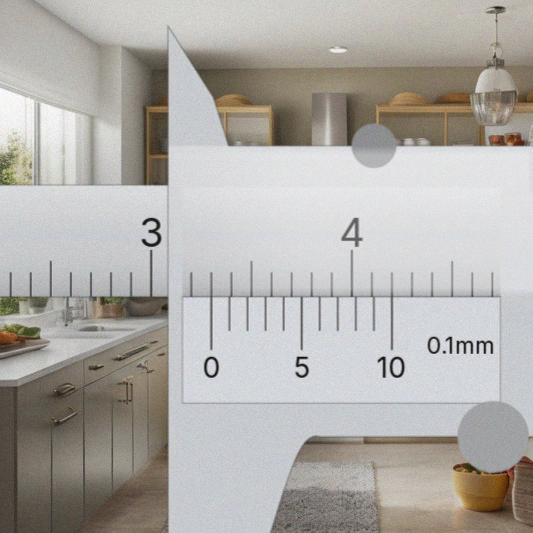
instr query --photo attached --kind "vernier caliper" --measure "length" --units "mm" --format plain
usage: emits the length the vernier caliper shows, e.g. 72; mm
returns 33.0; mm
